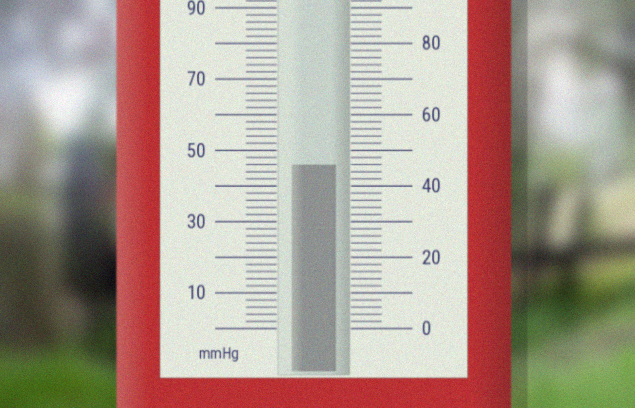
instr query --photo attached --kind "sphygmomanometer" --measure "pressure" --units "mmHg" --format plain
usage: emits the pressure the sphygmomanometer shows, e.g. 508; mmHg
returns 46; mmHg
